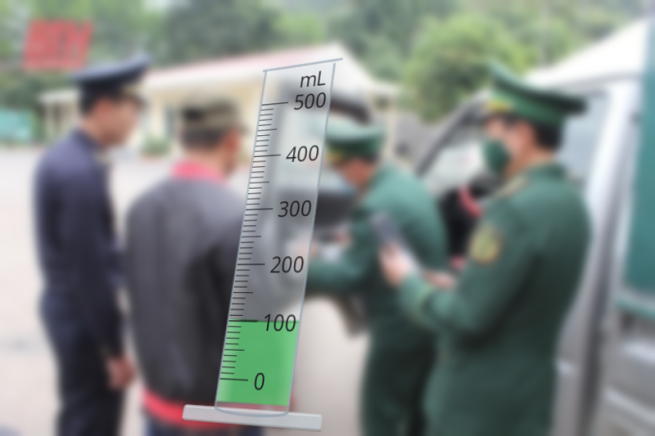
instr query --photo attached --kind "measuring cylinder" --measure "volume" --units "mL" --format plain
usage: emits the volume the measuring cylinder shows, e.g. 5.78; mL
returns 100; mL
